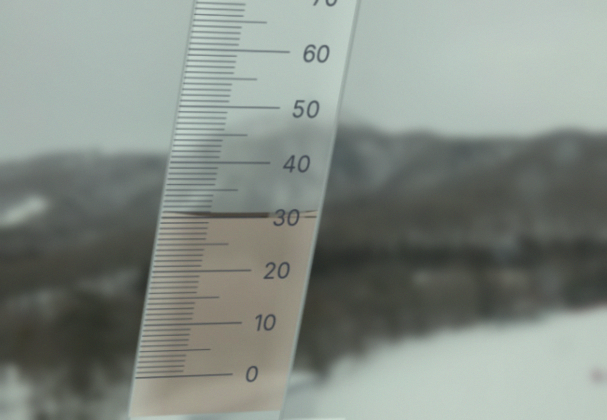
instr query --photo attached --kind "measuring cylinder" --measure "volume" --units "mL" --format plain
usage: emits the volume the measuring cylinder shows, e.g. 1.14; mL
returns 30; mL
